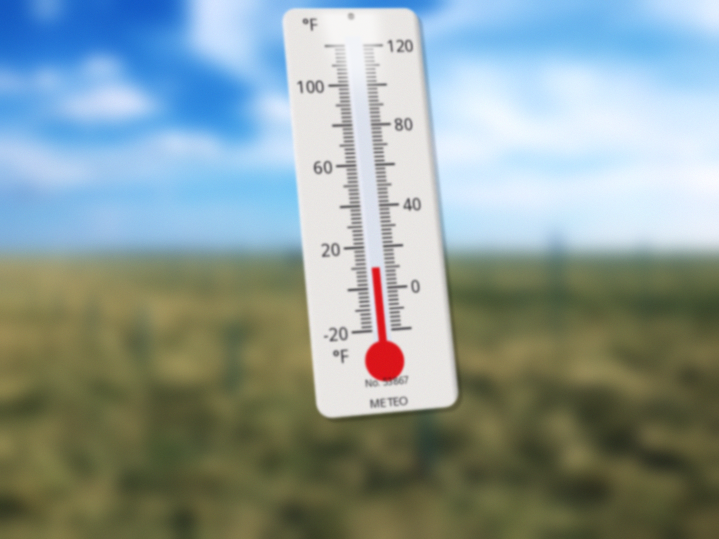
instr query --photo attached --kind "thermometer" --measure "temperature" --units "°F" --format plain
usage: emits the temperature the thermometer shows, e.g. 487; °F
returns 10; °F
